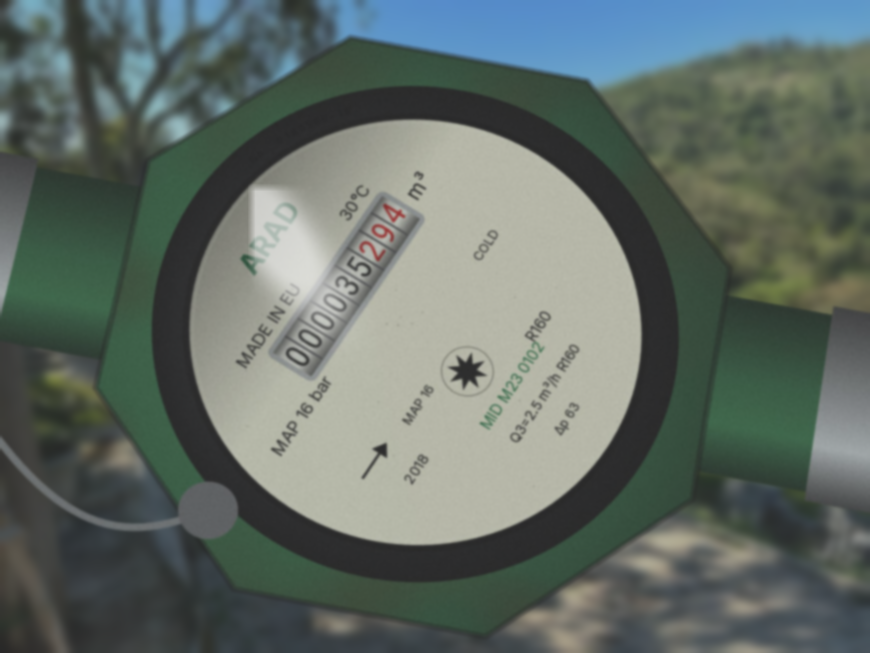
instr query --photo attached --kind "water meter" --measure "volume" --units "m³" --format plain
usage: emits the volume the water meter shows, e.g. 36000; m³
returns 35.294; m³
